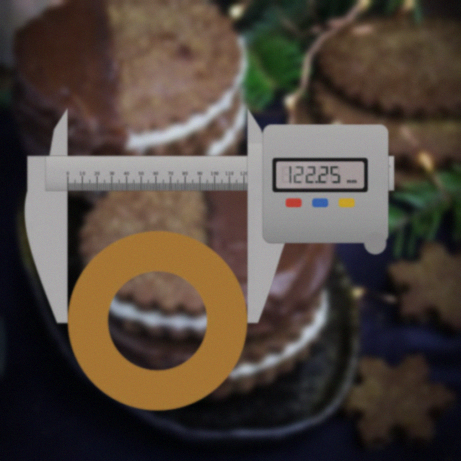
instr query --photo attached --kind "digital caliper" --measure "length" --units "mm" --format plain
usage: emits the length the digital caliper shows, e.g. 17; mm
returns 122.25; mm
